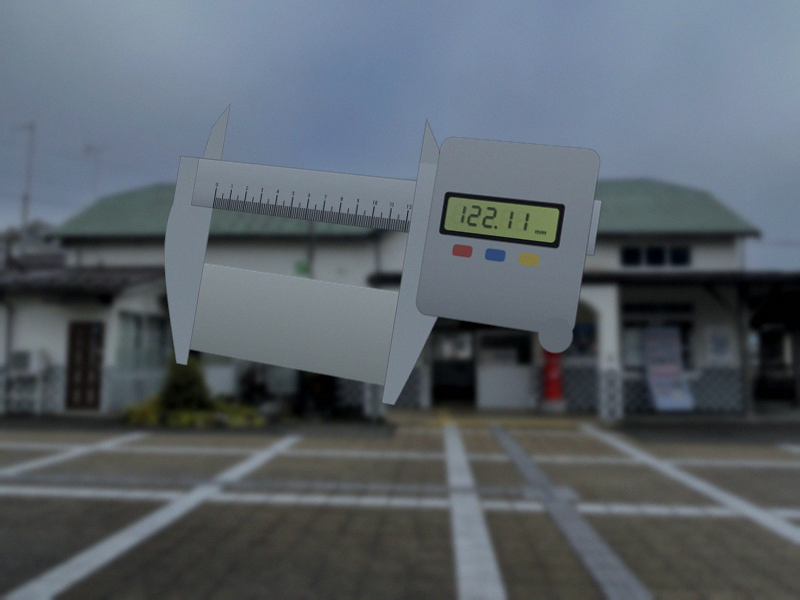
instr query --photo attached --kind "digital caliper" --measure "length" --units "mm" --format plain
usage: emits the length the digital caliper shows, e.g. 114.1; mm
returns 122.11; mm
